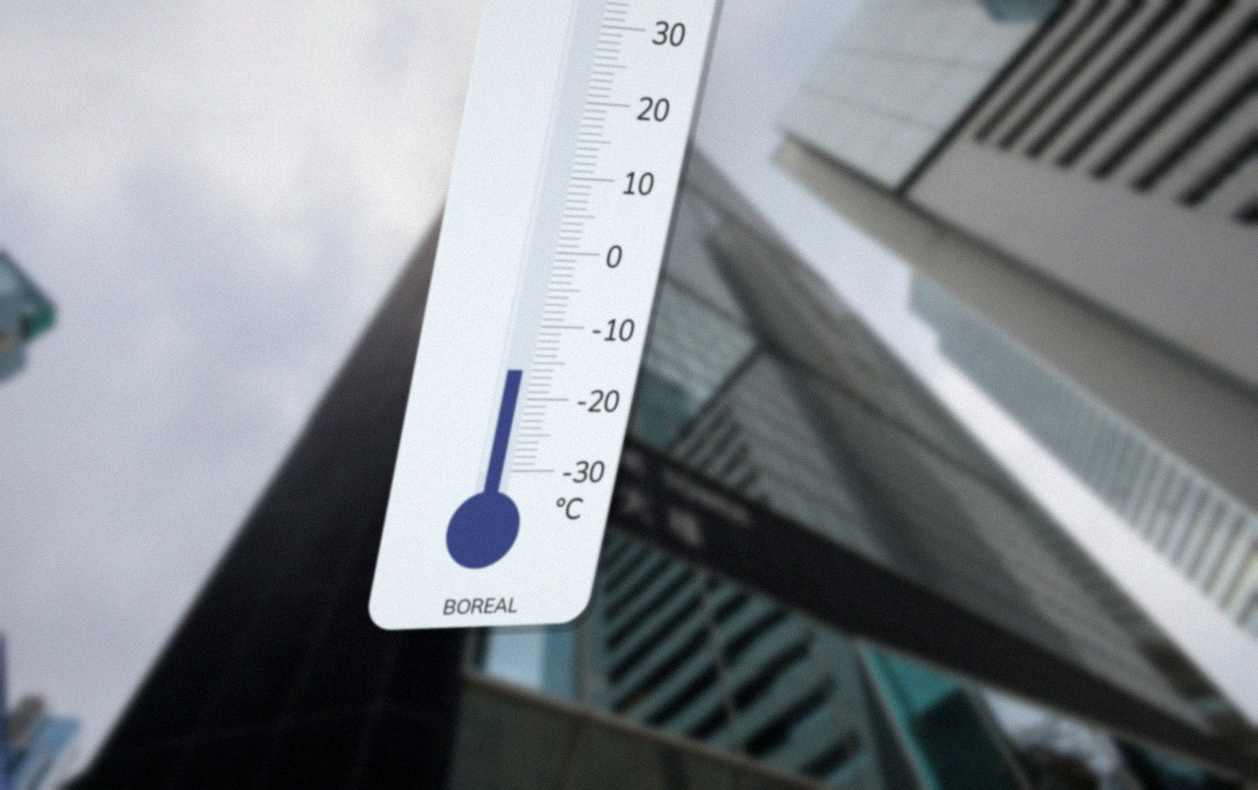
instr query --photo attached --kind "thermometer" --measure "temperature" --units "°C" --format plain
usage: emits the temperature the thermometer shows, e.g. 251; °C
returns -16; °C
